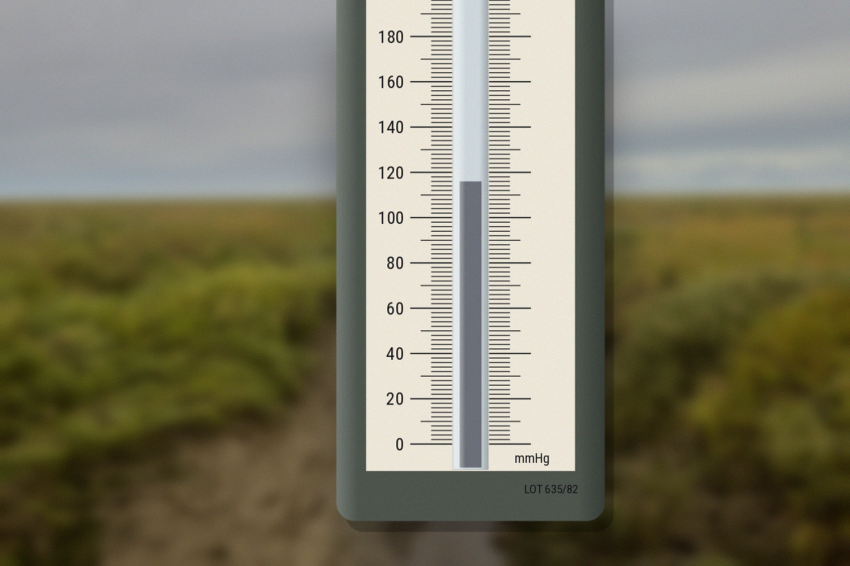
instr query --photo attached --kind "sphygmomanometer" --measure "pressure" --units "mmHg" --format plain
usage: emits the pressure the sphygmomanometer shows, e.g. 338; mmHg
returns 116; mmHg
